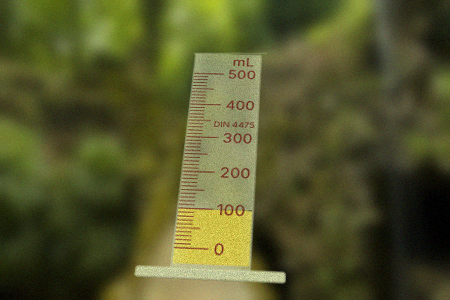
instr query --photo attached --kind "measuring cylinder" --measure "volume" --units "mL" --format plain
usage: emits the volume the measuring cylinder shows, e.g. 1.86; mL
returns 100; mL
